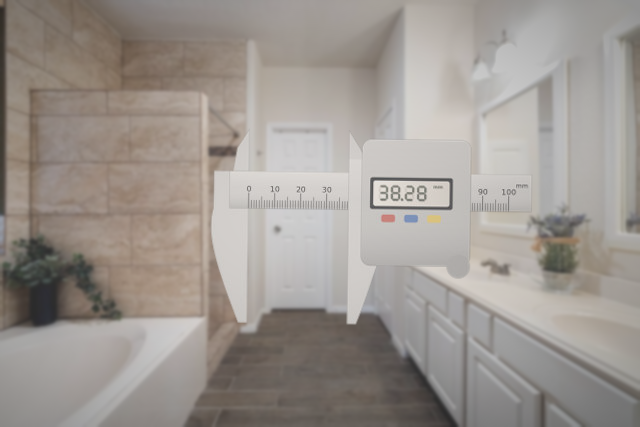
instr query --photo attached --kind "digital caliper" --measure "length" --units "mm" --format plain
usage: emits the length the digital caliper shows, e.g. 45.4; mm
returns 38.28; mm
